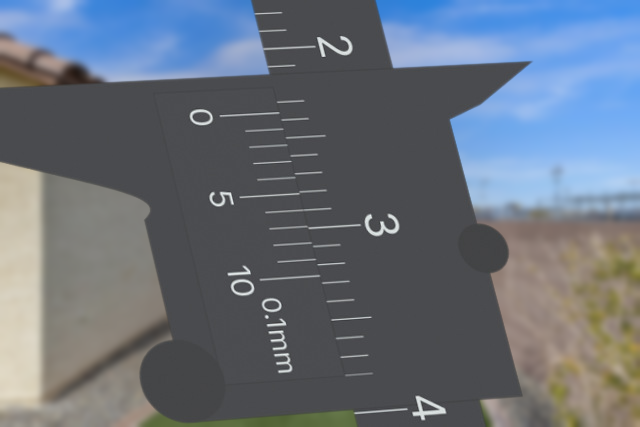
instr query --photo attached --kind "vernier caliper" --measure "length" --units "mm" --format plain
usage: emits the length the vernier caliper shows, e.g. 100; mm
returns 23.6; mm
